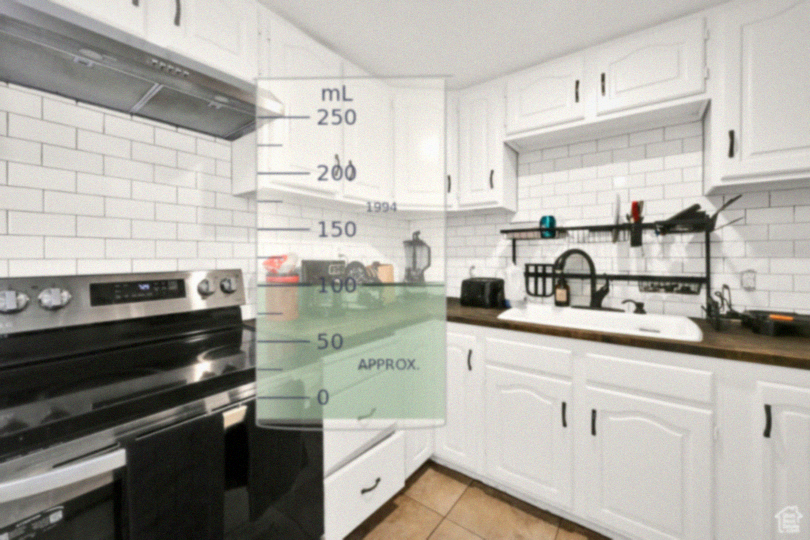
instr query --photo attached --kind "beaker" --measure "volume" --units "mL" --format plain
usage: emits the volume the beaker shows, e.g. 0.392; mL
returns 100; mL
